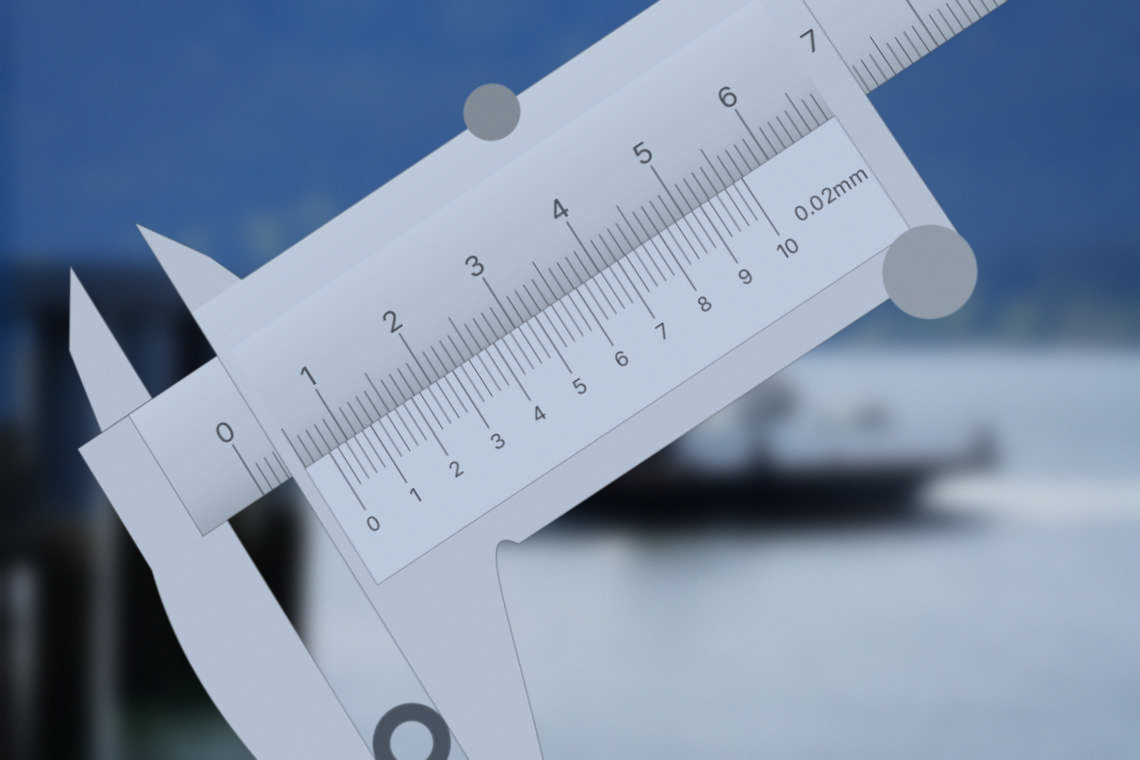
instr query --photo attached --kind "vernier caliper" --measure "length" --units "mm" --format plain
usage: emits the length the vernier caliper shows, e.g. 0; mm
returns 7.8; mm
